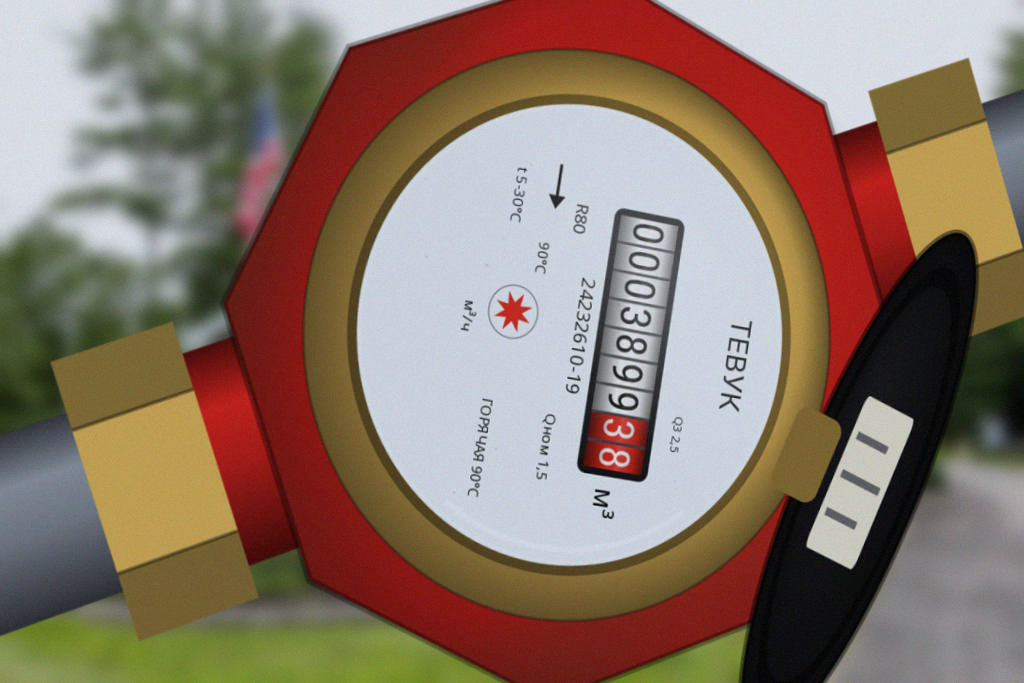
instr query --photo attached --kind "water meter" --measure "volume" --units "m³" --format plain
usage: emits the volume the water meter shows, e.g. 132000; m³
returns 3899.38; m³
